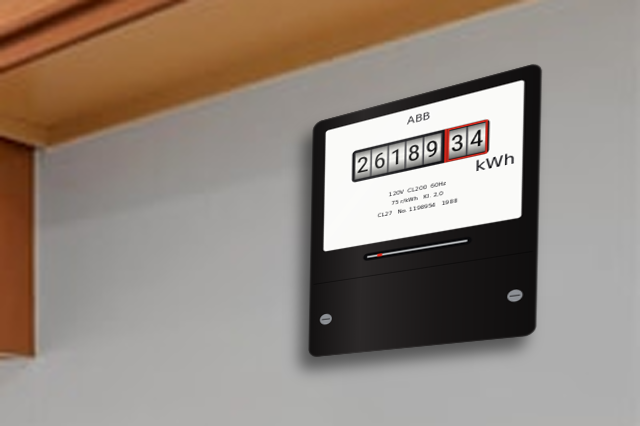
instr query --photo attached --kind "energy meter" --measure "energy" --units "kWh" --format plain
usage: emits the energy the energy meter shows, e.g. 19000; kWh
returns 26189.34; kWh
